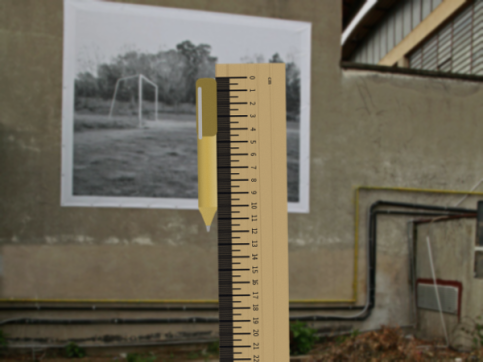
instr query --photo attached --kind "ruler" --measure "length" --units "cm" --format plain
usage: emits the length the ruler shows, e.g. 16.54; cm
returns 12; cm
